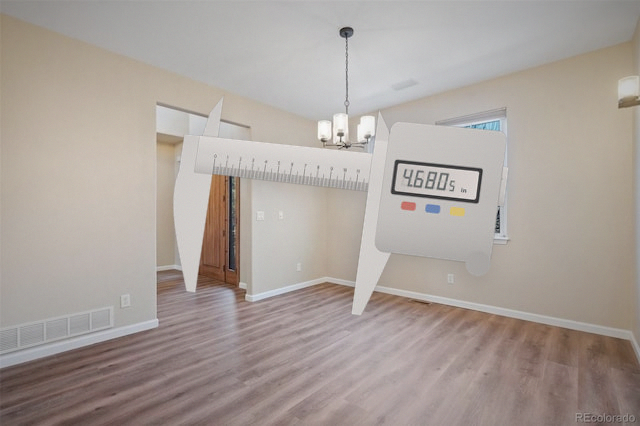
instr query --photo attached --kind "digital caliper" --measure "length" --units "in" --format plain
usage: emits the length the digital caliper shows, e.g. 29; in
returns 4.6805; in
